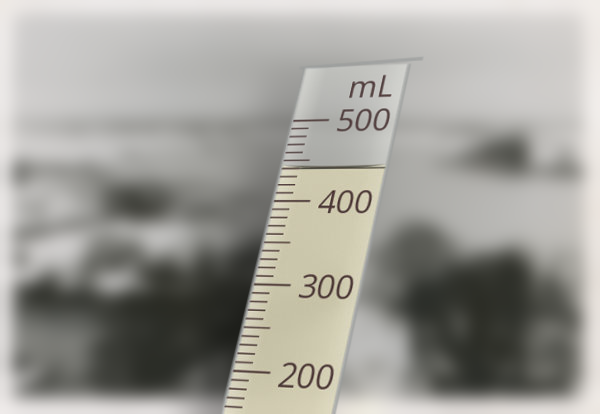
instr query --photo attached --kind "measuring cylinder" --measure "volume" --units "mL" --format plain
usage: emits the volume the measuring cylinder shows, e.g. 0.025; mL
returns 440; mL
